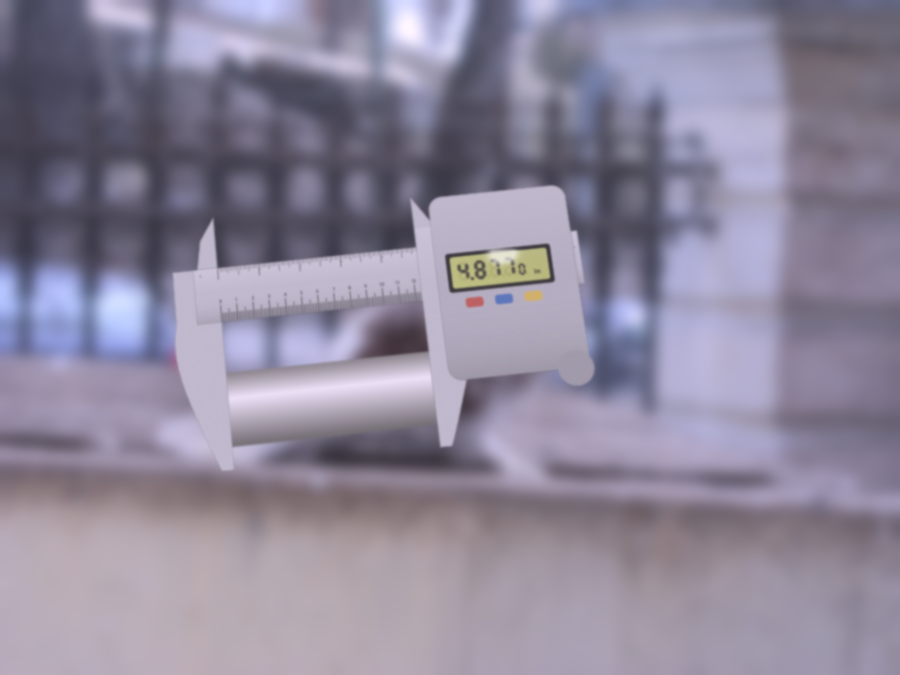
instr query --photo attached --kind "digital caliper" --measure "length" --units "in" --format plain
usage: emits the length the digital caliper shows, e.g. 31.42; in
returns 4.8770; in
